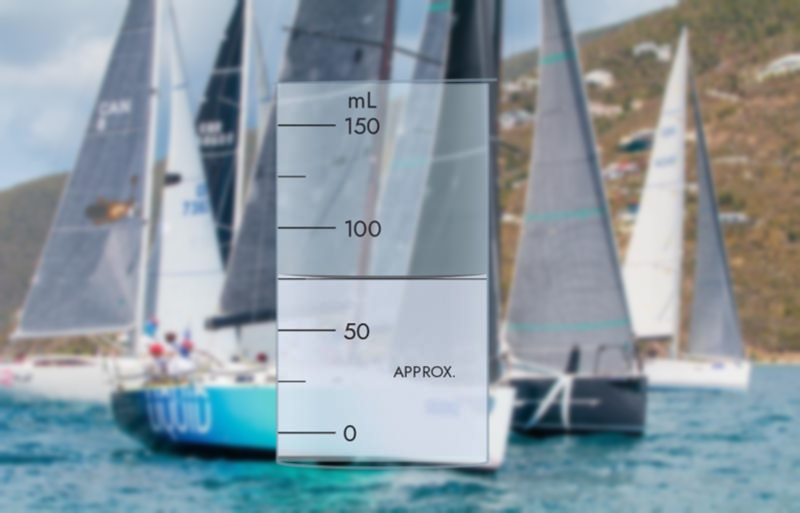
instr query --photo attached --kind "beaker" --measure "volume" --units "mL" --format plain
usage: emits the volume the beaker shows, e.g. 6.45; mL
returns 75; mL
